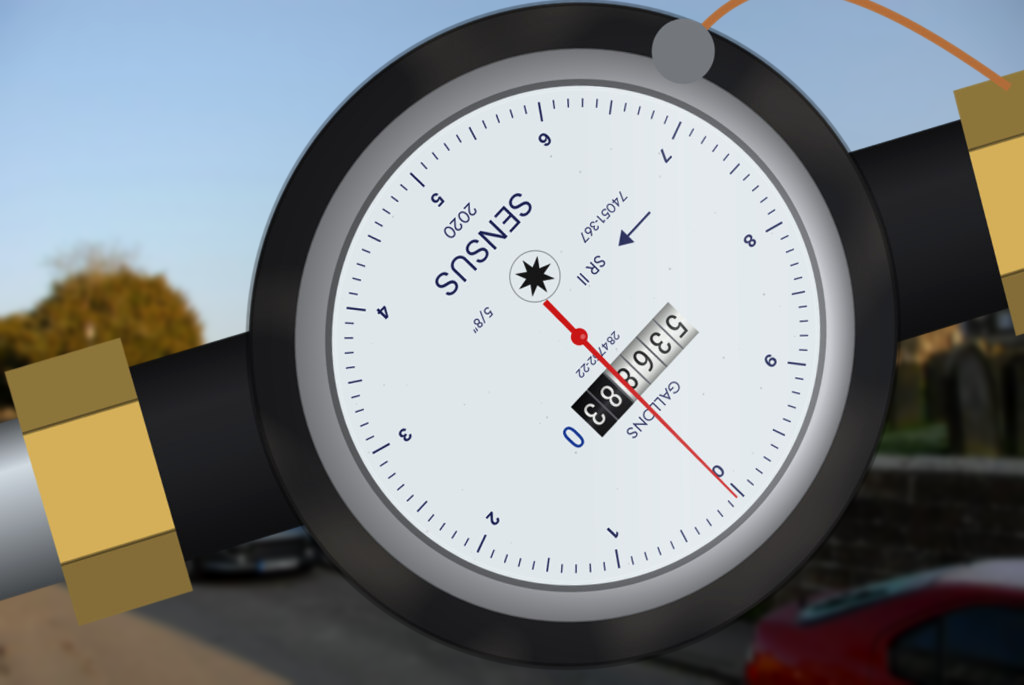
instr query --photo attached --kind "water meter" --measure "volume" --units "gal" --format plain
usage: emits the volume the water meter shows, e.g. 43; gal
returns 5368830.0; gal
